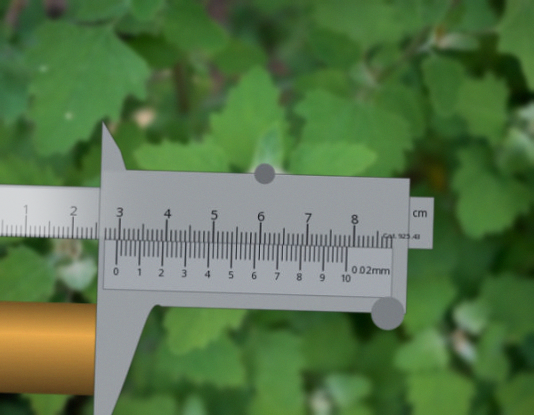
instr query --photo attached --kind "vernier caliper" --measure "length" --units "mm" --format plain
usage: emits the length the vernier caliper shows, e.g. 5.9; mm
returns 29.5; mm
